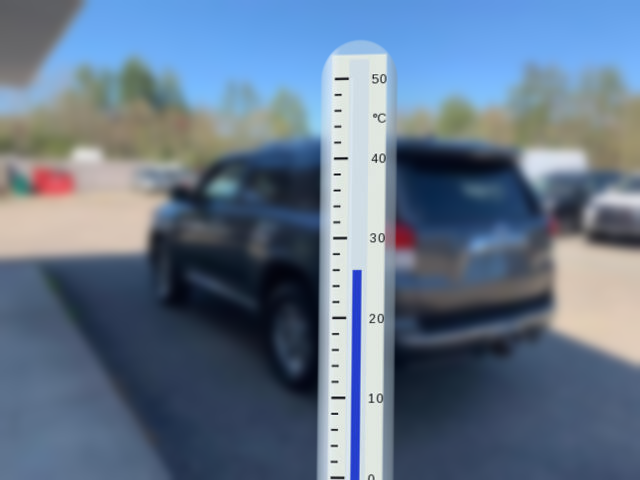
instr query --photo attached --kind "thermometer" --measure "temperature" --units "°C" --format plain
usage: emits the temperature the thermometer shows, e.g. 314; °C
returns 26; °C
